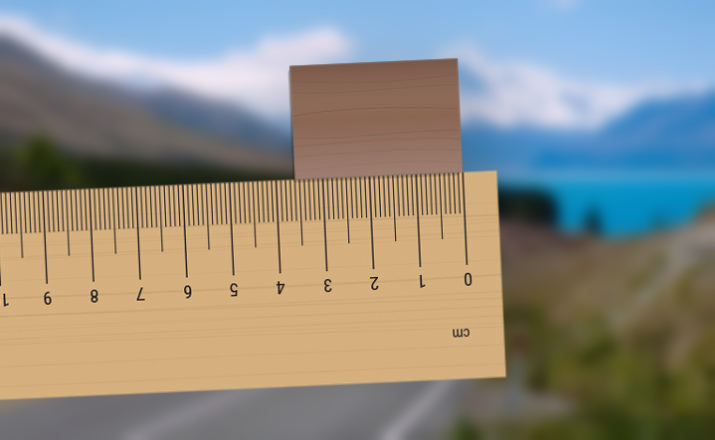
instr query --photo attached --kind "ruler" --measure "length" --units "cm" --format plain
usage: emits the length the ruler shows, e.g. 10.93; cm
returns 3.6; cm
